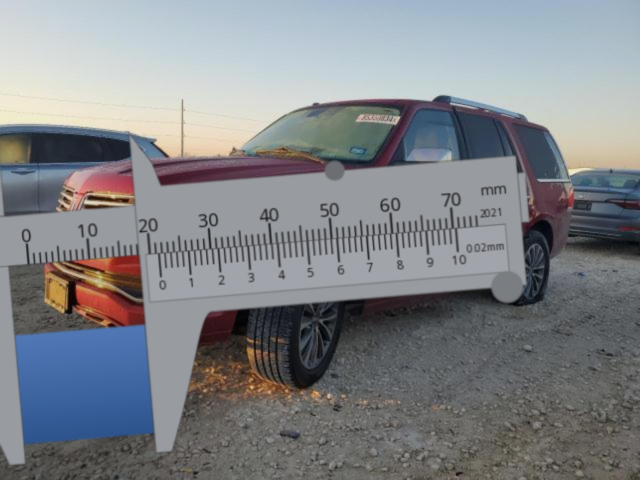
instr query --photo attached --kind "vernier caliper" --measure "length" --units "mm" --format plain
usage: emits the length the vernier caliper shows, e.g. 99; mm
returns 21.5; mm
